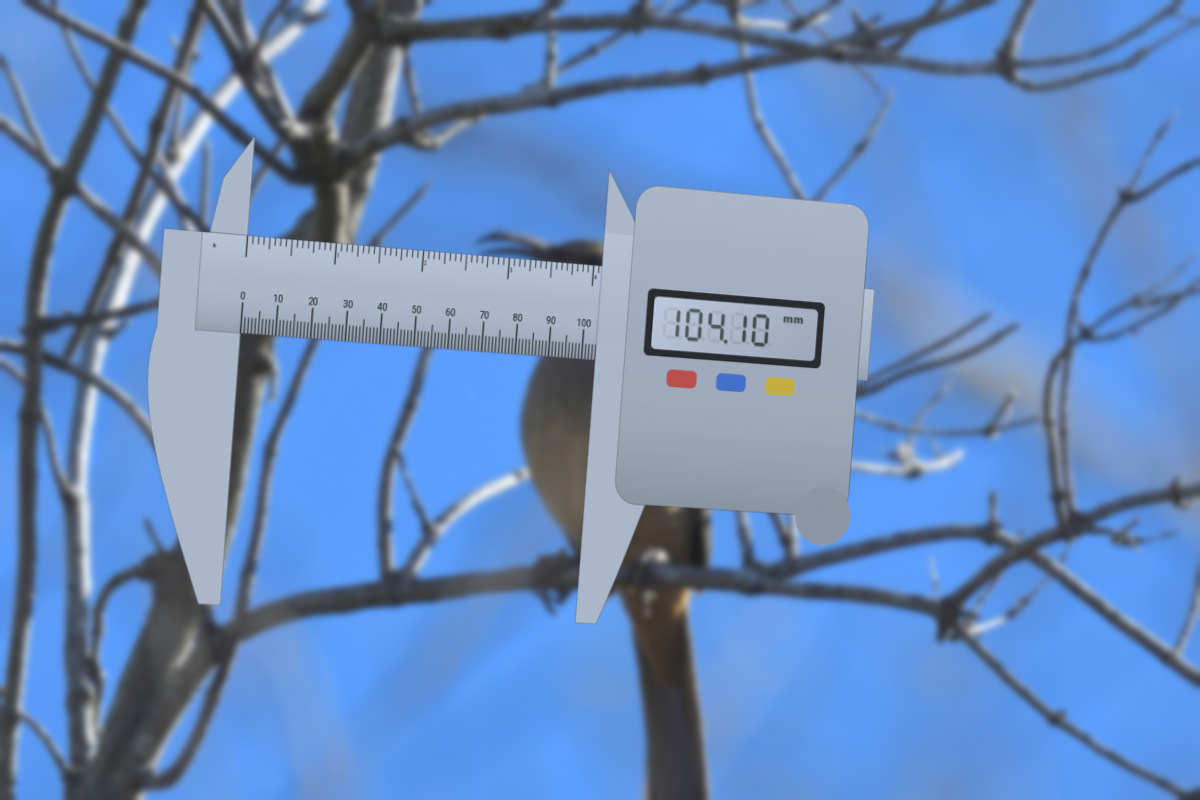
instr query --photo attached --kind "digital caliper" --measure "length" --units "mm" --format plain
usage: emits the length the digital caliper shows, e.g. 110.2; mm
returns 104.10; mm
